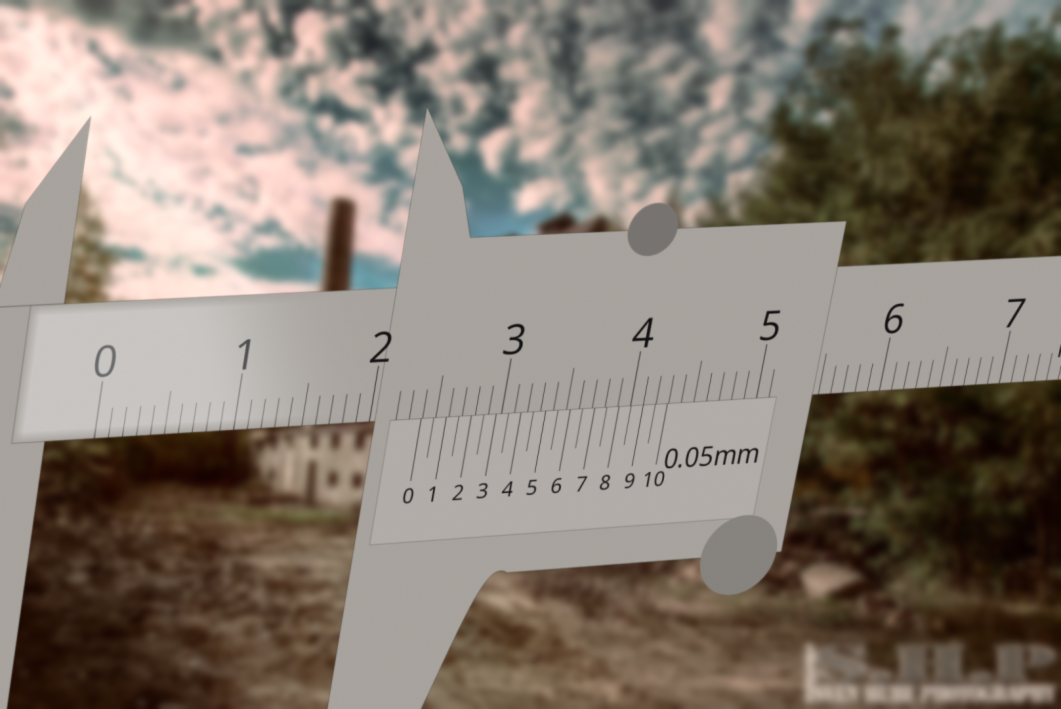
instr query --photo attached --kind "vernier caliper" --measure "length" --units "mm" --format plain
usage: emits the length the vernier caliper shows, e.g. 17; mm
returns 23.9; mm
